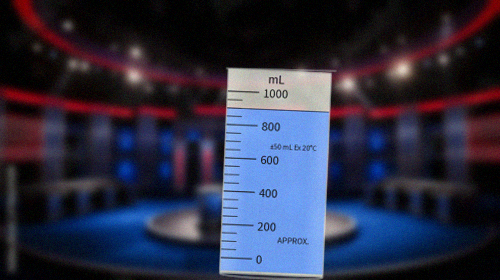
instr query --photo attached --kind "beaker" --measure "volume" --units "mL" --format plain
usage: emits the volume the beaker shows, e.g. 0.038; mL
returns 900; mL
